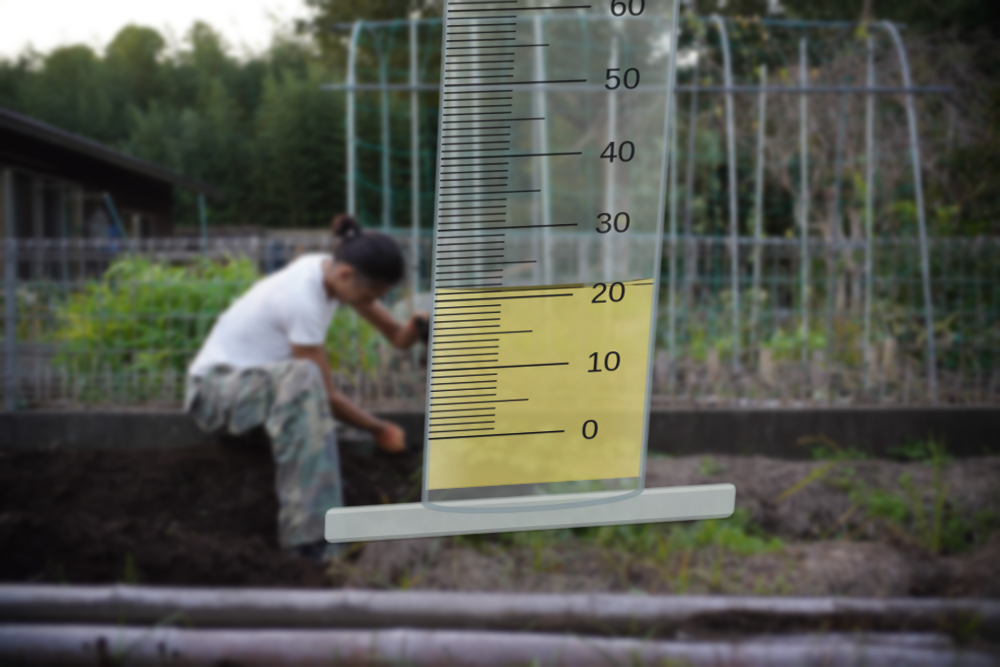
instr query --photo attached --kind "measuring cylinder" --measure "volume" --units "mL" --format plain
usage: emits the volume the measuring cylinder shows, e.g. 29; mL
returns 21; mL
